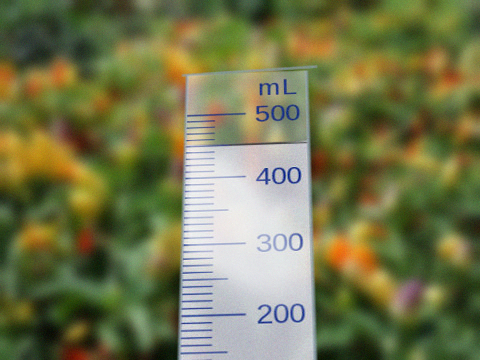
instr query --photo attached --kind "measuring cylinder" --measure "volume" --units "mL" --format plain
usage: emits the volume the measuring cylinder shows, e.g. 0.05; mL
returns 450; mL
